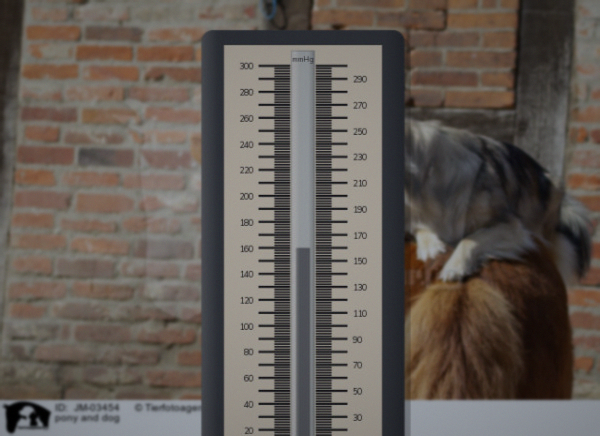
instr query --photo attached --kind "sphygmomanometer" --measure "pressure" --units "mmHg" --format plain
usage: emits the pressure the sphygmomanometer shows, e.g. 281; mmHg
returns 160; mmHg
